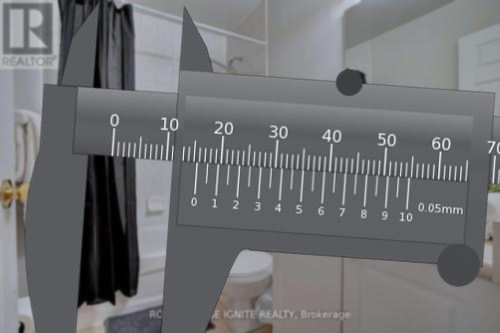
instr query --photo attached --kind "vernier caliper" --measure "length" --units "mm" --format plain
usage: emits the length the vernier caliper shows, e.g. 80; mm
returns 15.6; mm
